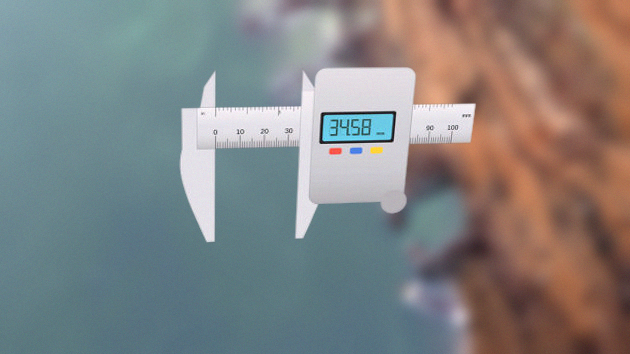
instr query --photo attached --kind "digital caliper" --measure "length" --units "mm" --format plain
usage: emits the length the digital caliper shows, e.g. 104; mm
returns 34.58; mm
